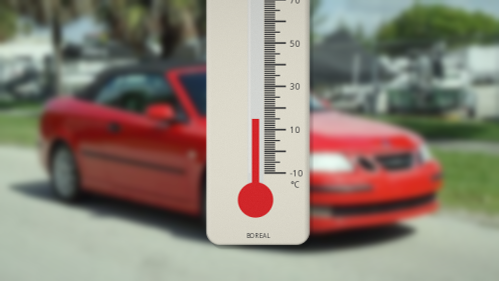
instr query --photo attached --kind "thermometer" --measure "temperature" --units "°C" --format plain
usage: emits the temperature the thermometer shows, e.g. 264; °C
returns 15; °C
